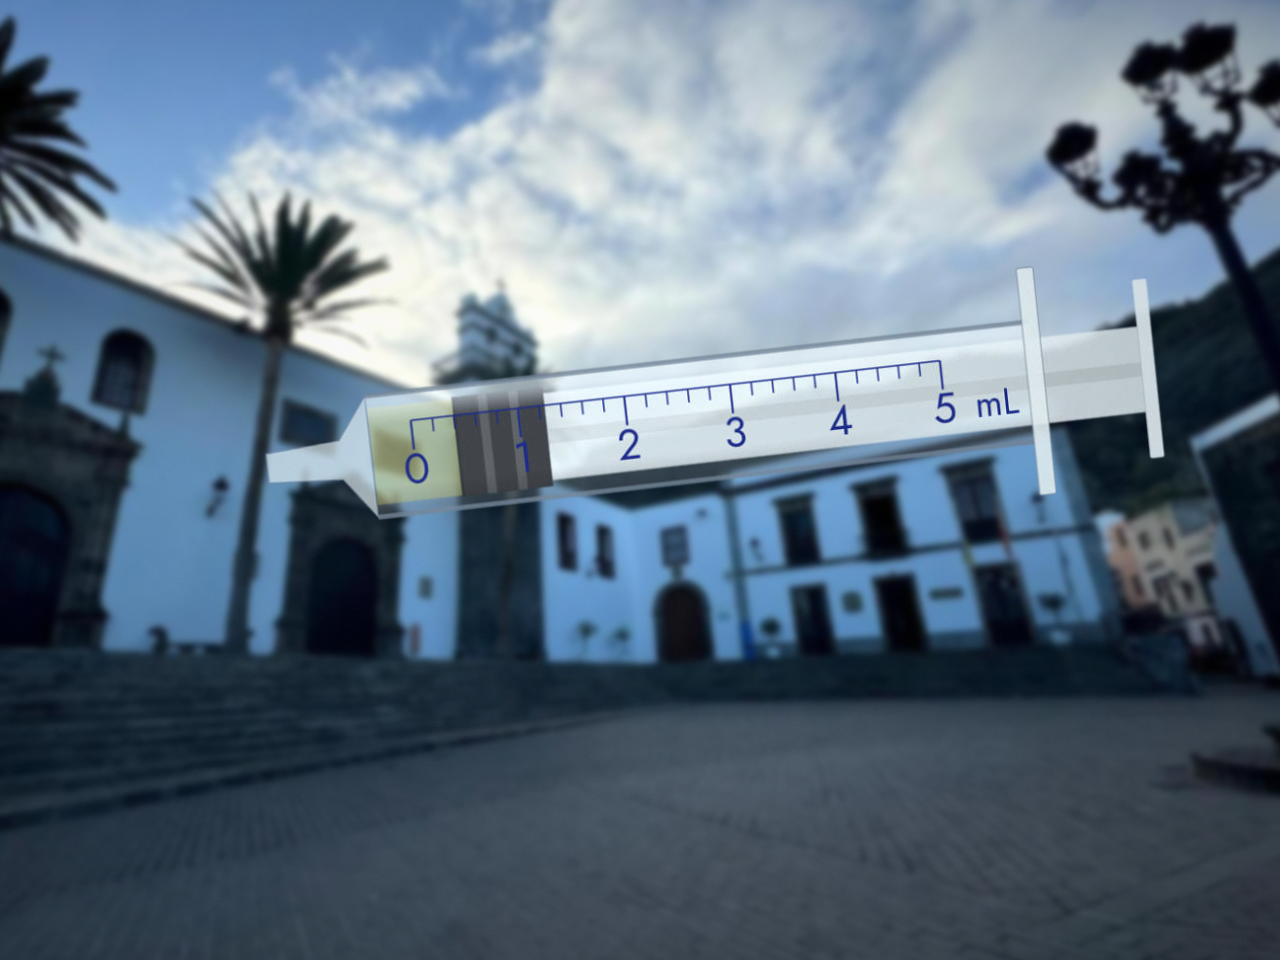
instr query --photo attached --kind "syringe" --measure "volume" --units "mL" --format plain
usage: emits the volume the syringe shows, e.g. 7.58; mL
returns 0.4; mL
